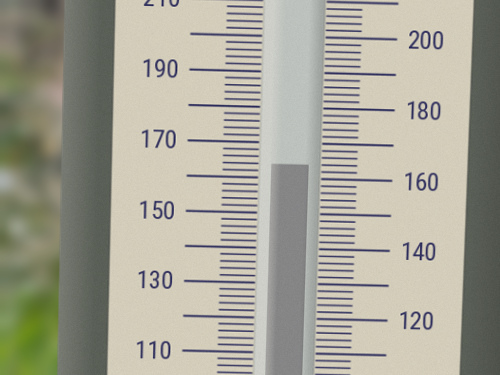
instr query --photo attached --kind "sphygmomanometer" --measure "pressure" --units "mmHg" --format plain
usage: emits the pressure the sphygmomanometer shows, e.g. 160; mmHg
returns 164; mmHg
